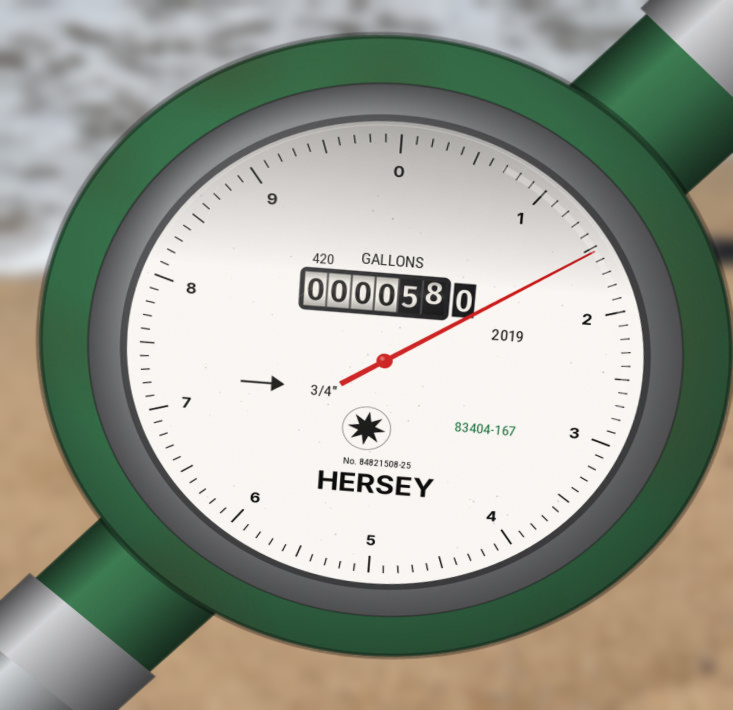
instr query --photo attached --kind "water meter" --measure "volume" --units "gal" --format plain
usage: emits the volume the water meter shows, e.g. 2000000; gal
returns 581.5; gal
